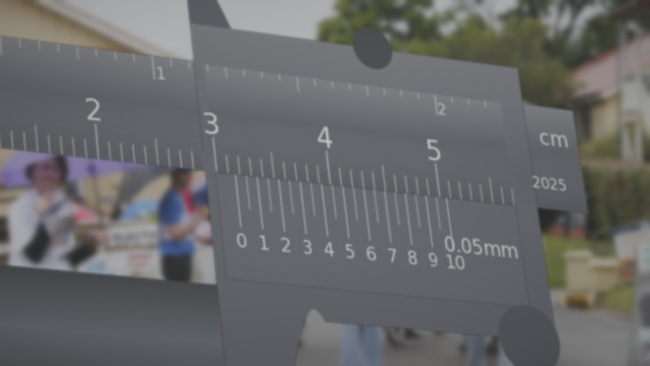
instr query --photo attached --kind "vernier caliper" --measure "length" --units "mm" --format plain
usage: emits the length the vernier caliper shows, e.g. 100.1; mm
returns 31.6; mm
